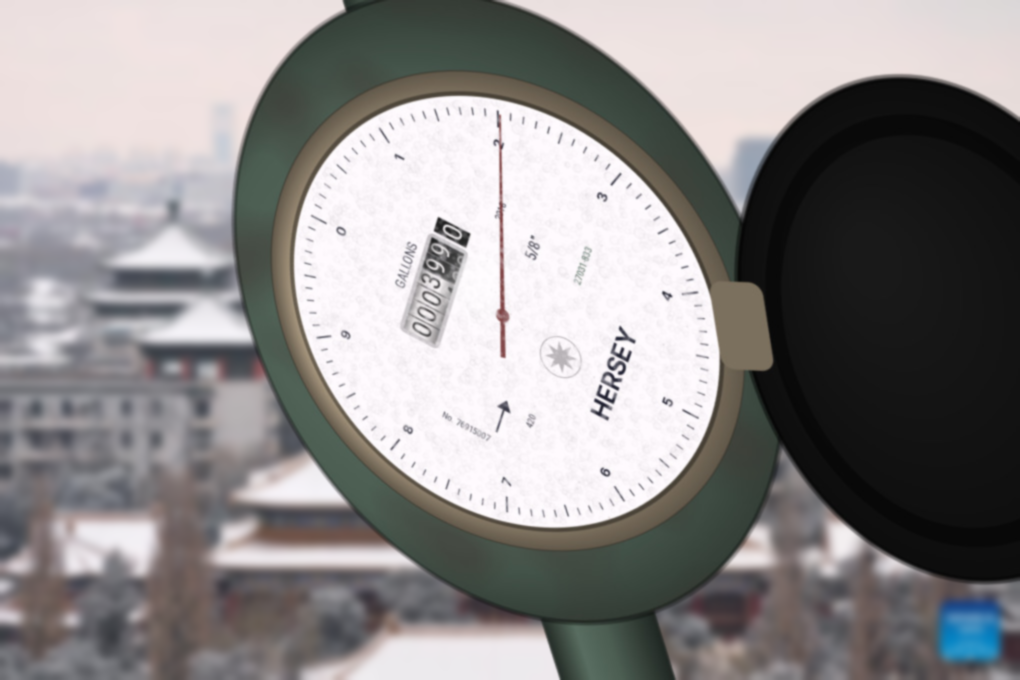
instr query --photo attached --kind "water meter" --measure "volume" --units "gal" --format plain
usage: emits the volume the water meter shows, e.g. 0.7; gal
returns 3992.0; gal
